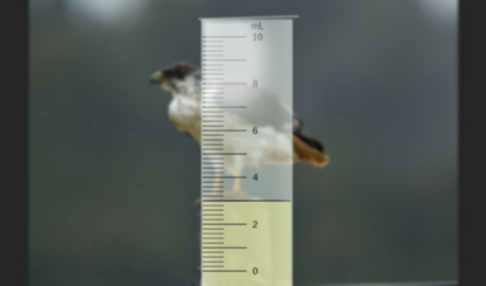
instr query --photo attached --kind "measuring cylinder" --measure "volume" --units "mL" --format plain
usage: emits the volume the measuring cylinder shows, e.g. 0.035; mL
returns 3; mL
